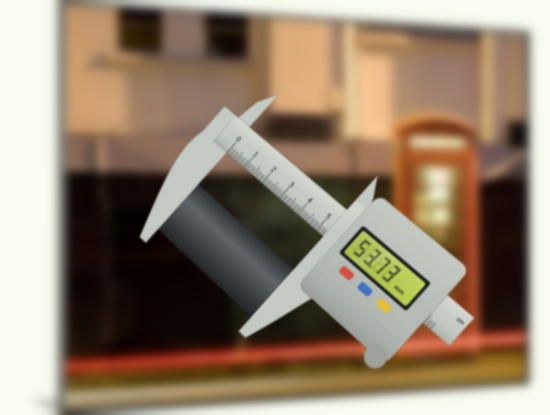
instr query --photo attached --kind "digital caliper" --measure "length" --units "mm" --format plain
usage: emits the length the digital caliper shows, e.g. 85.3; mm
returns 53.73; mm
